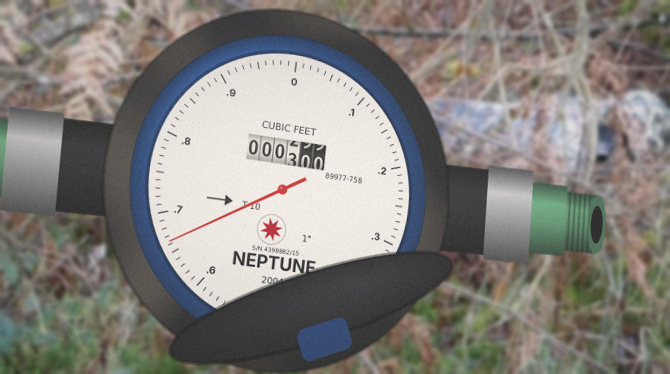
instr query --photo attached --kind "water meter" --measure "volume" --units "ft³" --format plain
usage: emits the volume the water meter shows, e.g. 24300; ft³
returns 299.66; ft³
